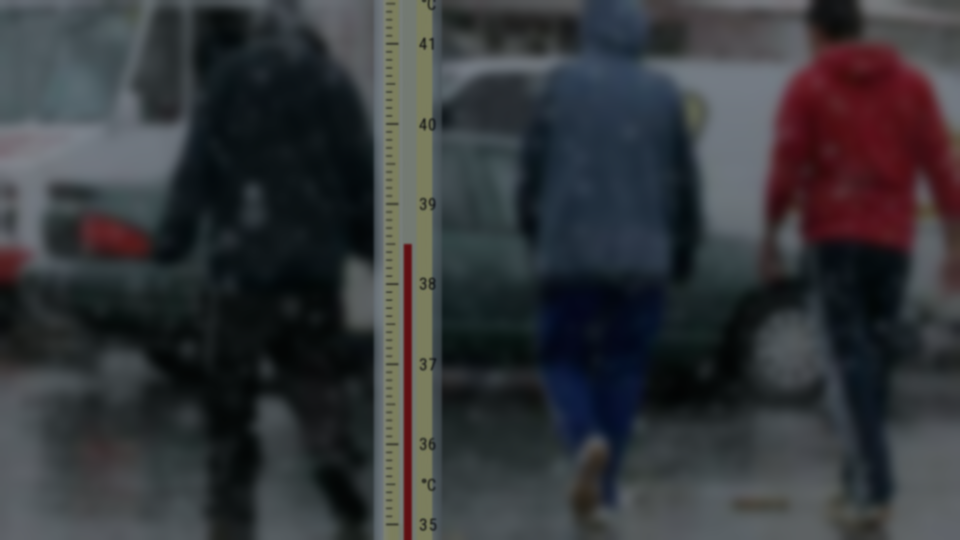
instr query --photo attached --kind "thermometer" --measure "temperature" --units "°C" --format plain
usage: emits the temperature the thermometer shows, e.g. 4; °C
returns 38.5; °C
